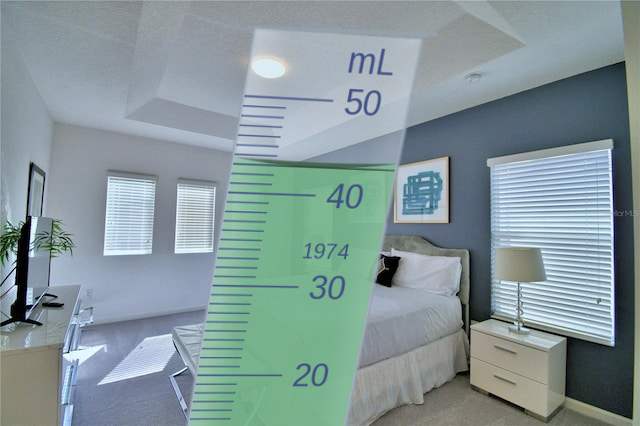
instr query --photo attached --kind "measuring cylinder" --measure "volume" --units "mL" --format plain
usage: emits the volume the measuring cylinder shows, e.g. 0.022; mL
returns 43; mL
